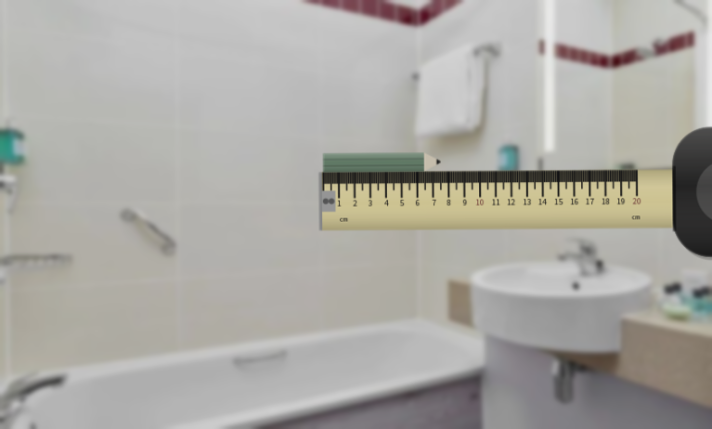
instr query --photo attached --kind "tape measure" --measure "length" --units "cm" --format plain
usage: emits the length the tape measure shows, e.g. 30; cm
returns 7.5; cm
